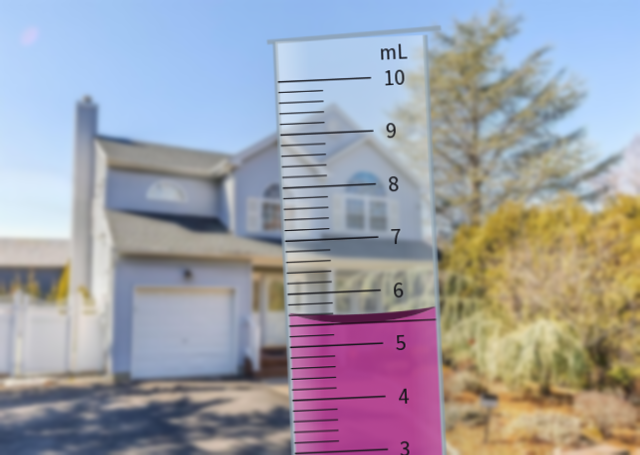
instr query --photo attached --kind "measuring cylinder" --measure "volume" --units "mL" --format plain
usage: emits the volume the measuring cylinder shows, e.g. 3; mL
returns 5.4; mL
